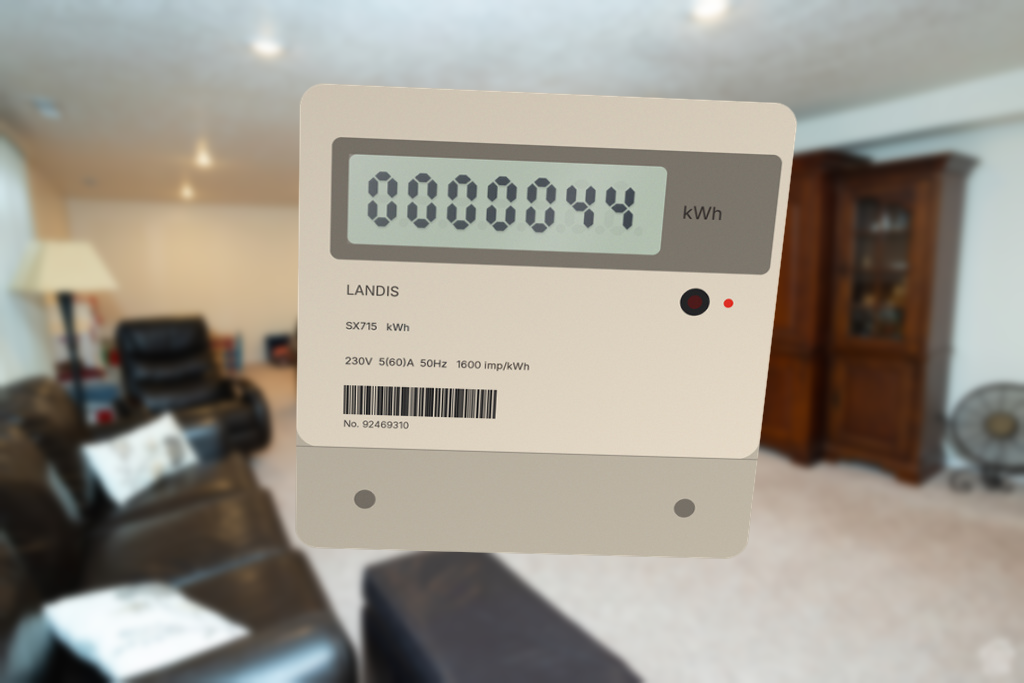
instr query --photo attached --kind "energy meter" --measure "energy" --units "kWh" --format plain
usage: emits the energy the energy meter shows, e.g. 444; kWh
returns 44; kWh
